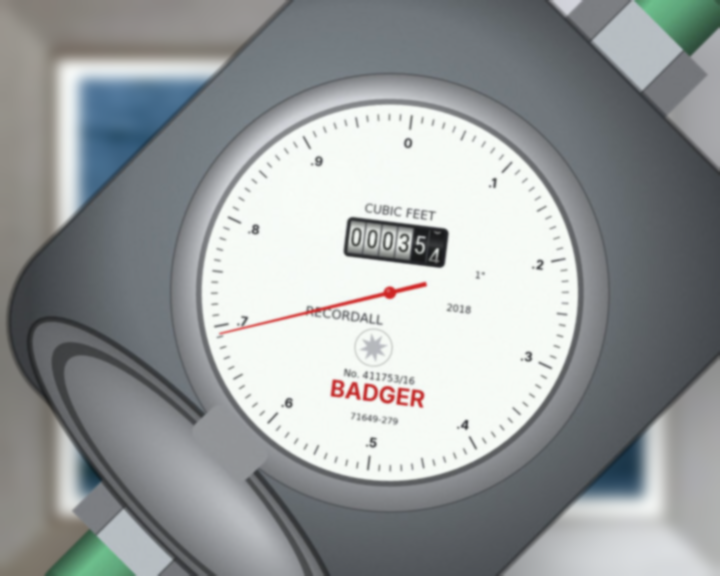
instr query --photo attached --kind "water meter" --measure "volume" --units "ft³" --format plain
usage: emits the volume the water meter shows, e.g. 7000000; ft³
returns 353.69; ft³
